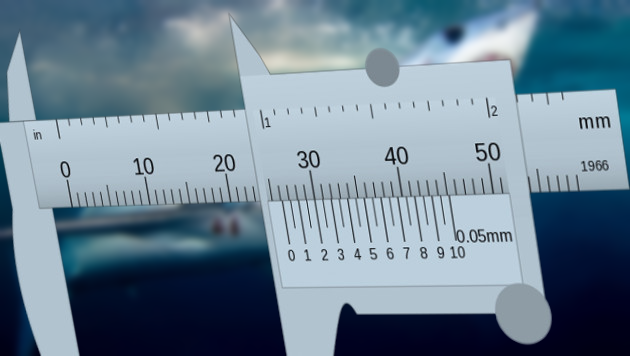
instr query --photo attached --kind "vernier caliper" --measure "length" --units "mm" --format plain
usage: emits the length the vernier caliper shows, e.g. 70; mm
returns 26.2; mm
